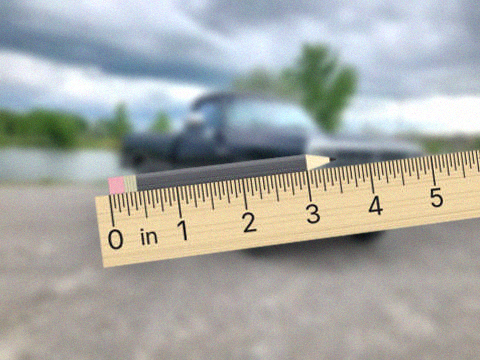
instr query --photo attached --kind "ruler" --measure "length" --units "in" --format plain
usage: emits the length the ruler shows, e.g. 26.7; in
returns 3.5; in
